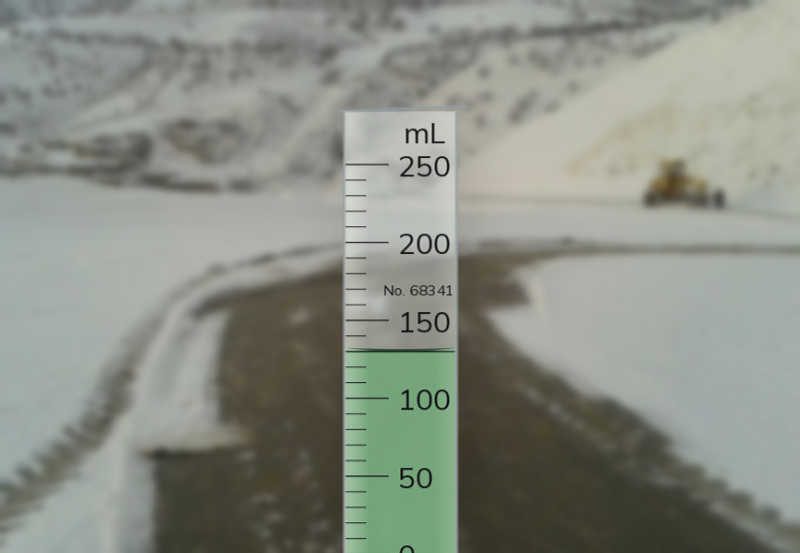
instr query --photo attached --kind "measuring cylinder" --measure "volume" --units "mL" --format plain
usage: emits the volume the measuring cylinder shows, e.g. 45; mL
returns 130; mL
